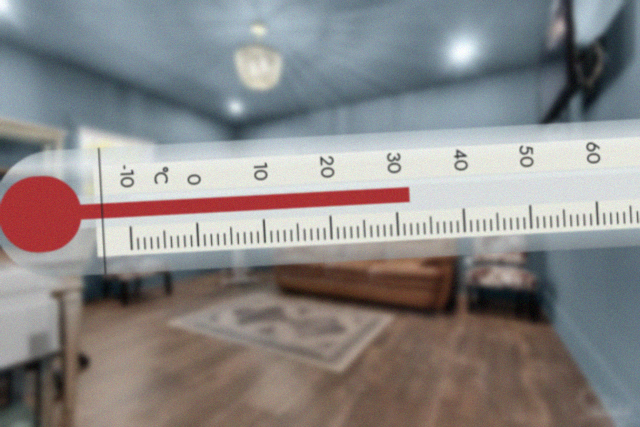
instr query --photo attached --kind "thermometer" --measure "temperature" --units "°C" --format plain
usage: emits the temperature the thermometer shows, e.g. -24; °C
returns 32; °C
